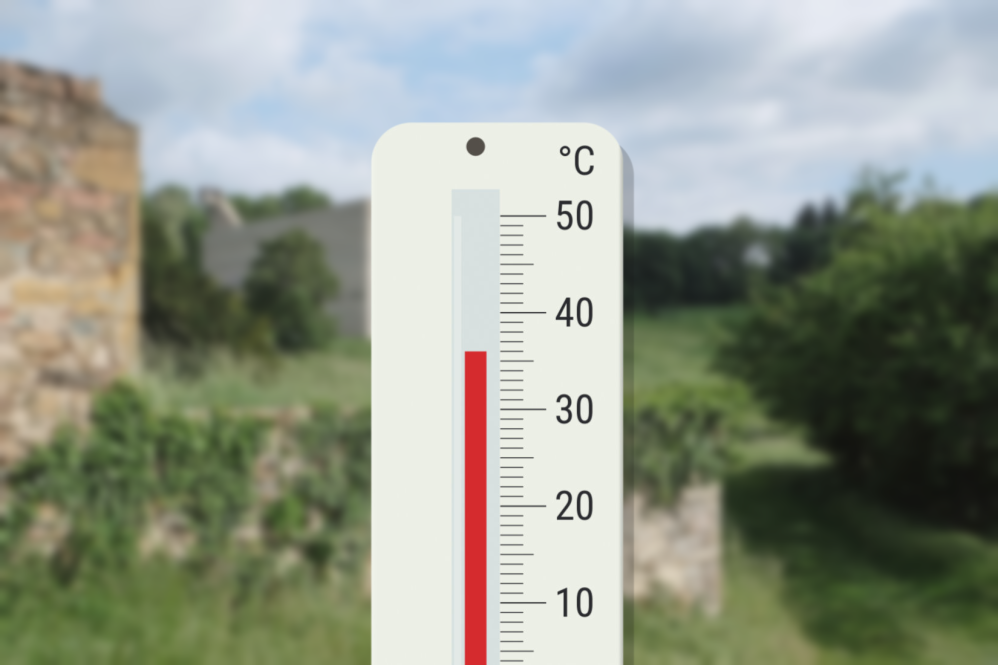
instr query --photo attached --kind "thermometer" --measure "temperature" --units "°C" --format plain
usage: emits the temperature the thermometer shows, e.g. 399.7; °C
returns 36; °C
